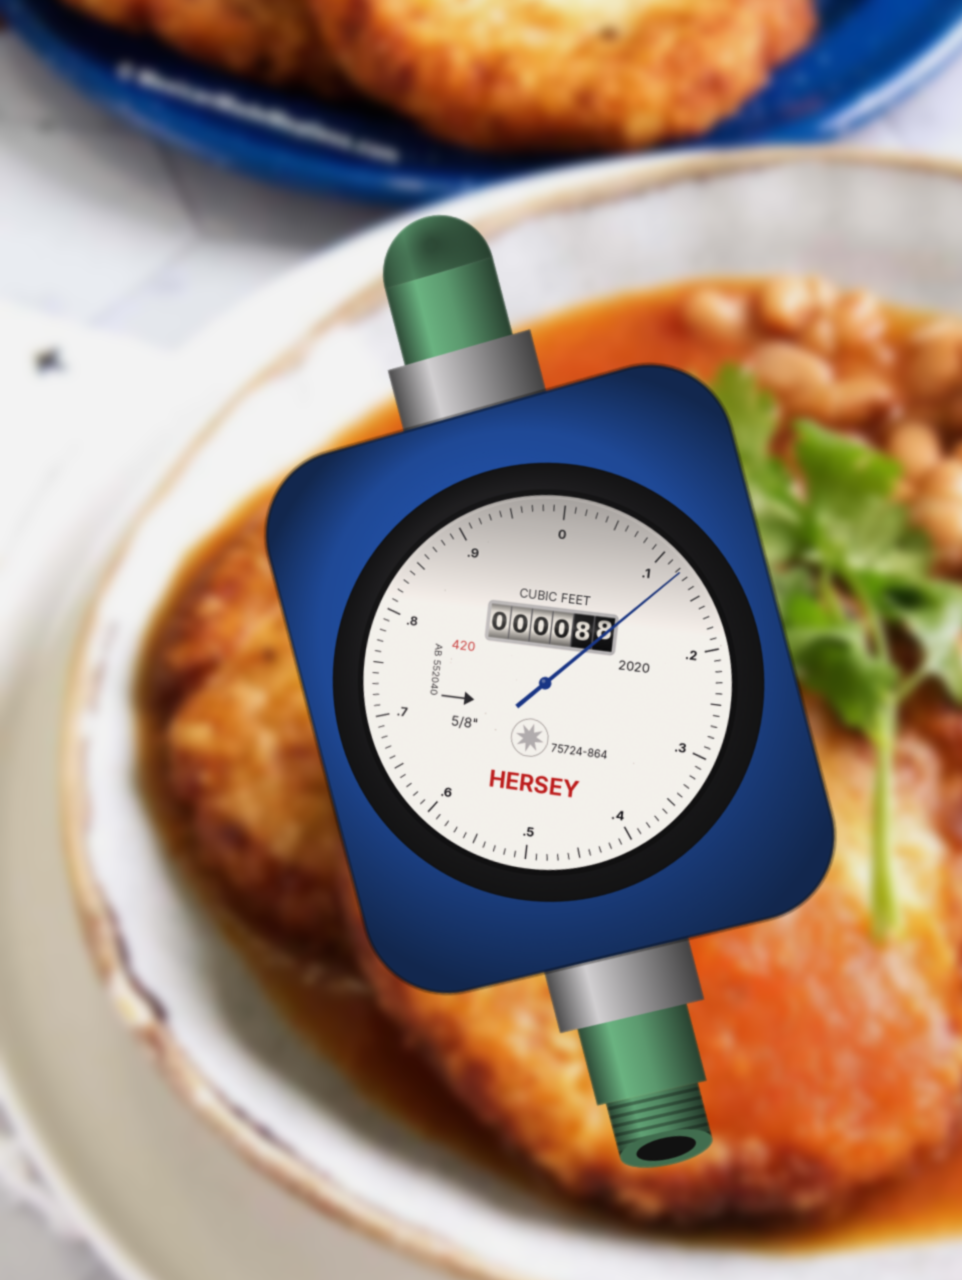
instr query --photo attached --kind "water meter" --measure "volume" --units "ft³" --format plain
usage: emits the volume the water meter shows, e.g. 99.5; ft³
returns 88.12; ft³
